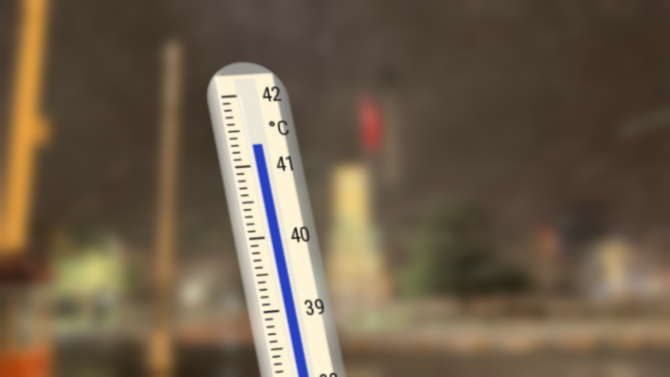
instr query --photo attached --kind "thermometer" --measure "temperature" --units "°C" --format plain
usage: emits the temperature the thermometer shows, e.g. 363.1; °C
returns 41.3; °C
